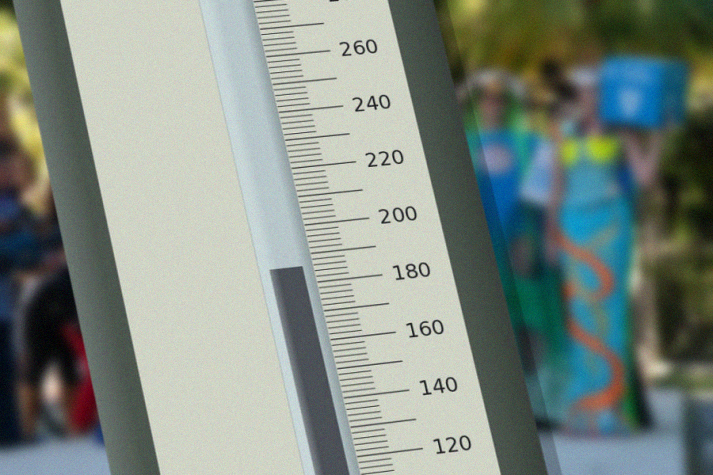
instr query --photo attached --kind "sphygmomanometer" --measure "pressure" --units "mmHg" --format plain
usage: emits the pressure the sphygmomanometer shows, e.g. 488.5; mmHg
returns 186; mmHg
